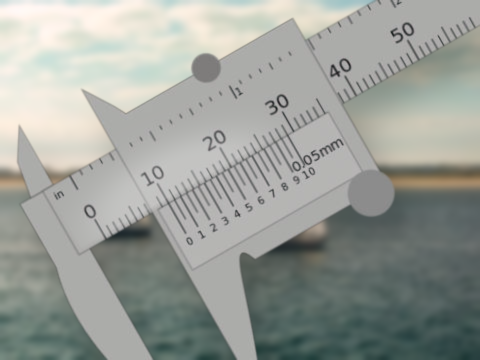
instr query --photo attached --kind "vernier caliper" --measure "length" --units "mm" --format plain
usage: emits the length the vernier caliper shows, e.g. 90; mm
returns 10.0; mm
